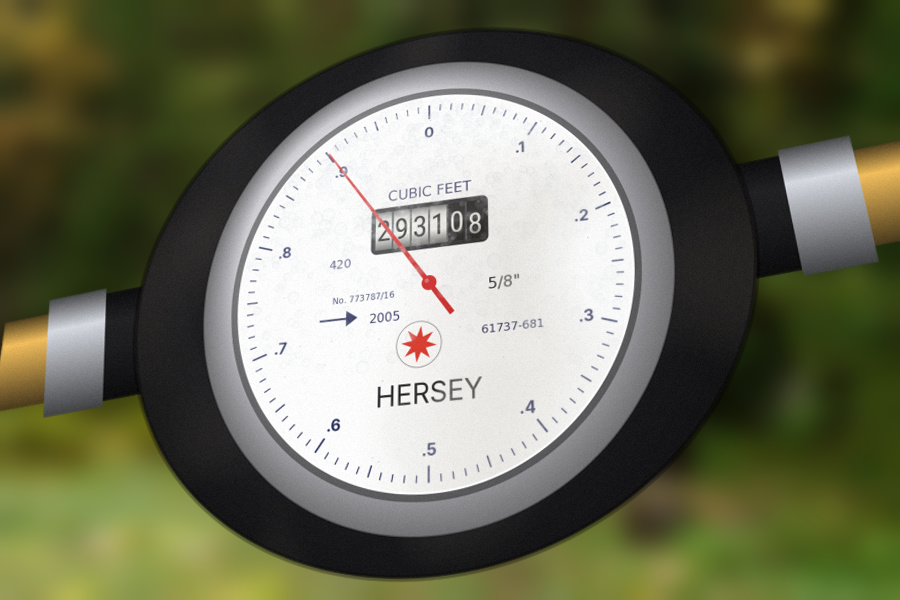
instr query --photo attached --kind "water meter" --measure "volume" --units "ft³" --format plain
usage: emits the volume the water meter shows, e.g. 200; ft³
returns 293107.90; ft³
